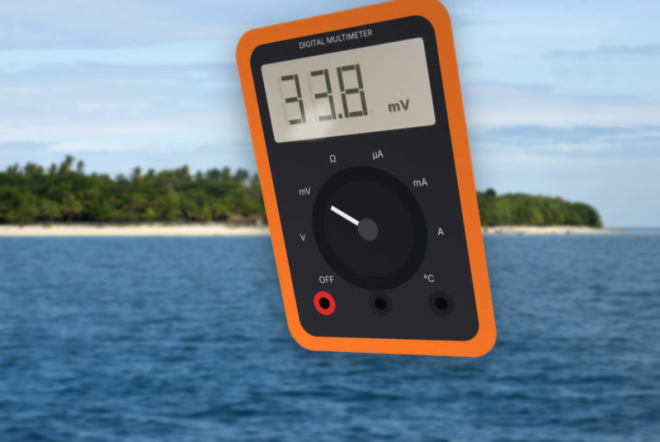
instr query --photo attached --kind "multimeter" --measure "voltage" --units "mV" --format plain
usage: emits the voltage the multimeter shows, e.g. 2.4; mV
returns 33.8; mV
